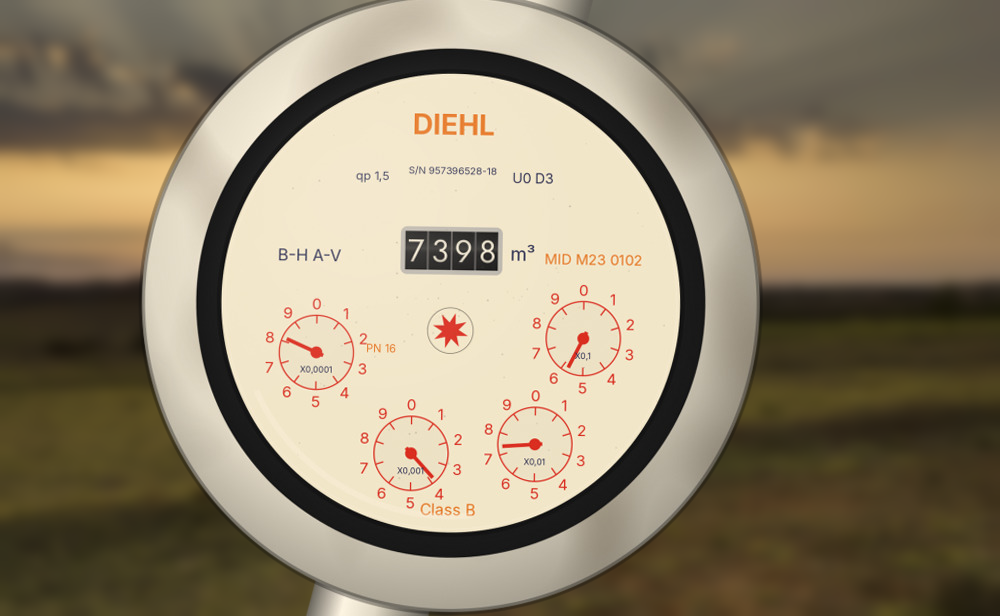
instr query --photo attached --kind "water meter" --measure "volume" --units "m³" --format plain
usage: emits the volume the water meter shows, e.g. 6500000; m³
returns 7398.5738; m³
